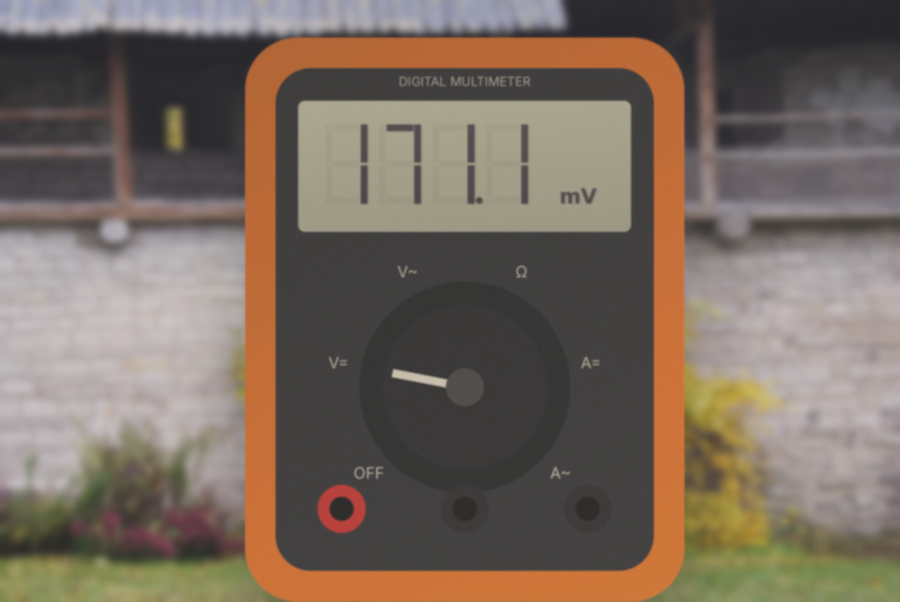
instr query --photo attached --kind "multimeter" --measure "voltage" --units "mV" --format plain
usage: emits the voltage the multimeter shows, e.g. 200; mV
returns 171.1; mV
